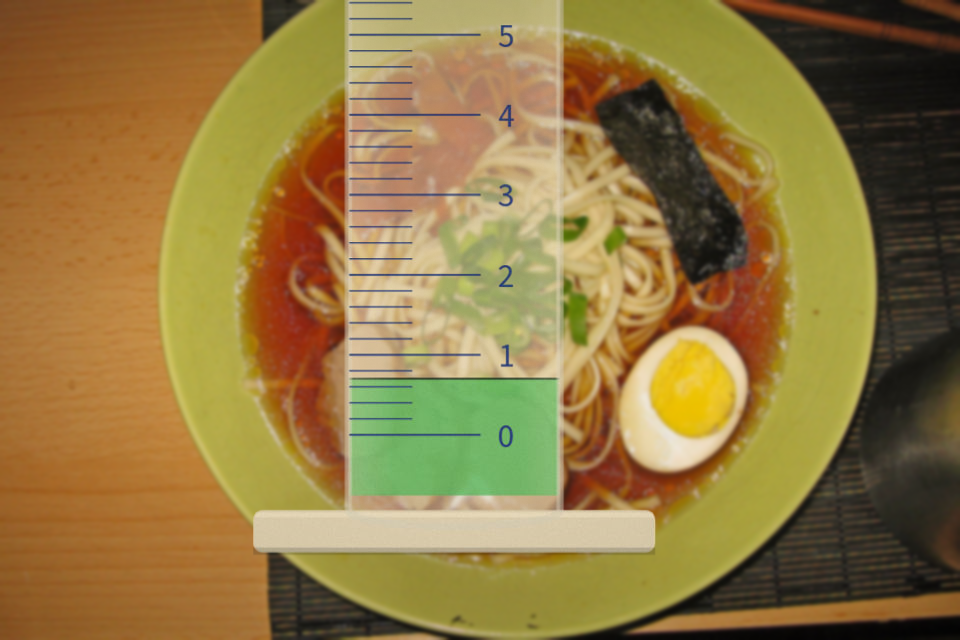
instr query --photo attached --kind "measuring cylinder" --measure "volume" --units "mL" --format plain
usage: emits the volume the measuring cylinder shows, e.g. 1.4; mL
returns 0.7; mL
